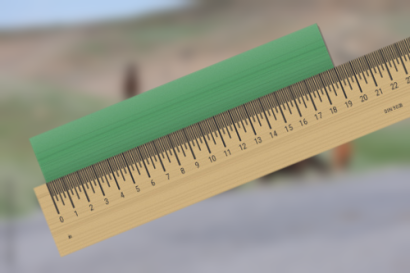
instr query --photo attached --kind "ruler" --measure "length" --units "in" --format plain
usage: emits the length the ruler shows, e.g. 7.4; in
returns 19; in
